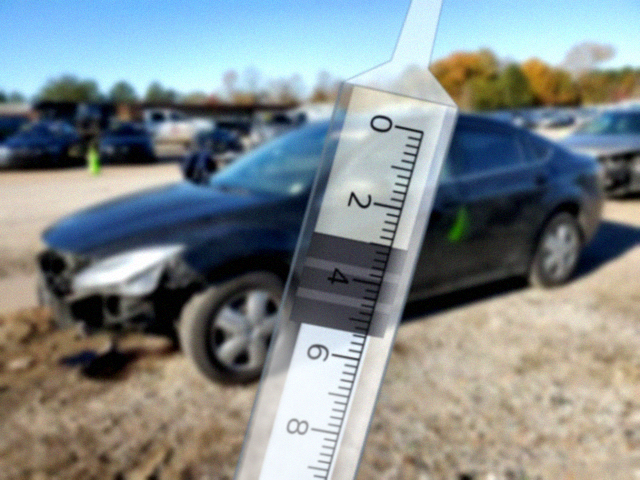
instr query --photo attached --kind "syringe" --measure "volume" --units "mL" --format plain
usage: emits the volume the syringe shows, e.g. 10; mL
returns 3; mL
